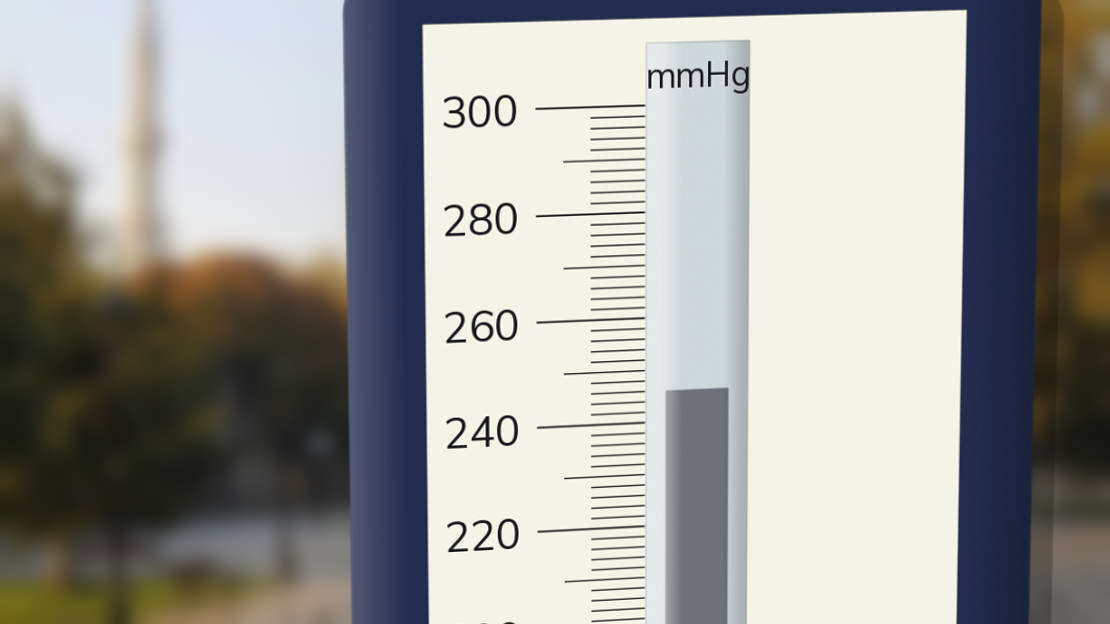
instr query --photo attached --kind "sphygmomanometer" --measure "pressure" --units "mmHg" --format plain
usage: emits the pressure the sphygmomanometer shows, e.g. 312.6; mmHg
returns 246; mmHg
